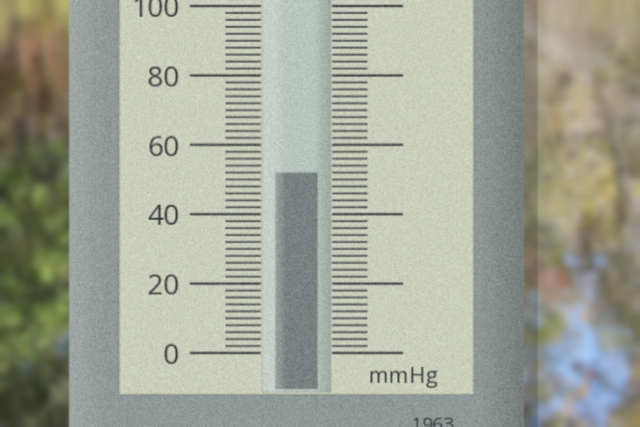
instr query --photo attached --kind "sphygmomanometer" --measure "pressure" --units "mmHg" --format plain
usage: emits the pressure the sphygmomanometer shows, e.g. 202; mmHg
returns 52; mmHg
